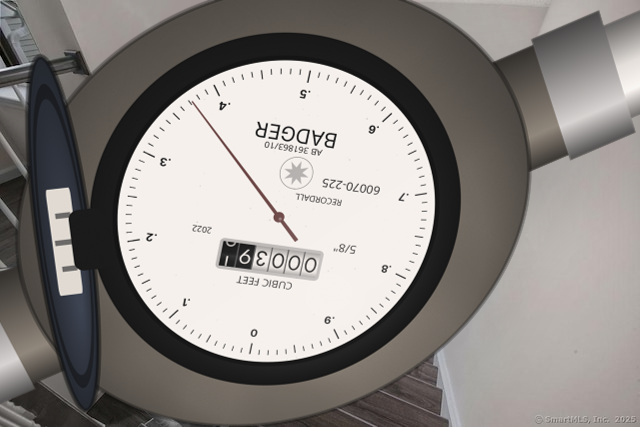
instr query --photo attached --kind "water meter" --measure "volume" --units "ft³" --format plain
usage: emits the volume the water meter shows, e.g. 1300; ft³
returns 391.37; ft³
